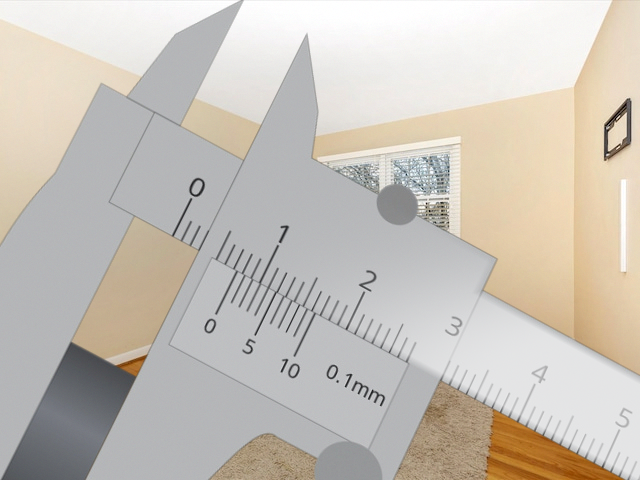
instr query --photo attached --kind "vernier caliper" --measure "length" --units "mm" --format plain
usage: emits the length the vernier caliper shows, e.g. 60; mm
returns 7.4; mm
